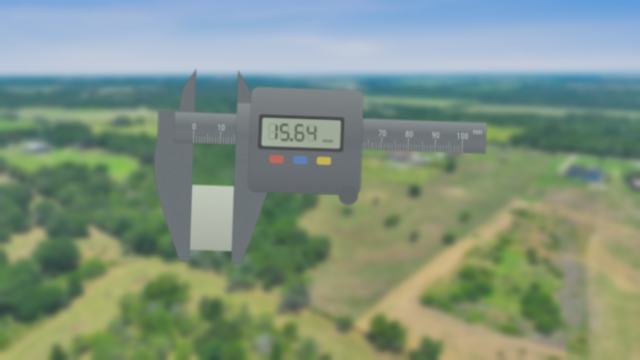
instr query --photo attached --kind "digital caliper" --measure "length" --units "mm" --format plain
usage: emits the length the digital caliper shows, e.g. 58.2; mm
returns 15.64; mm
